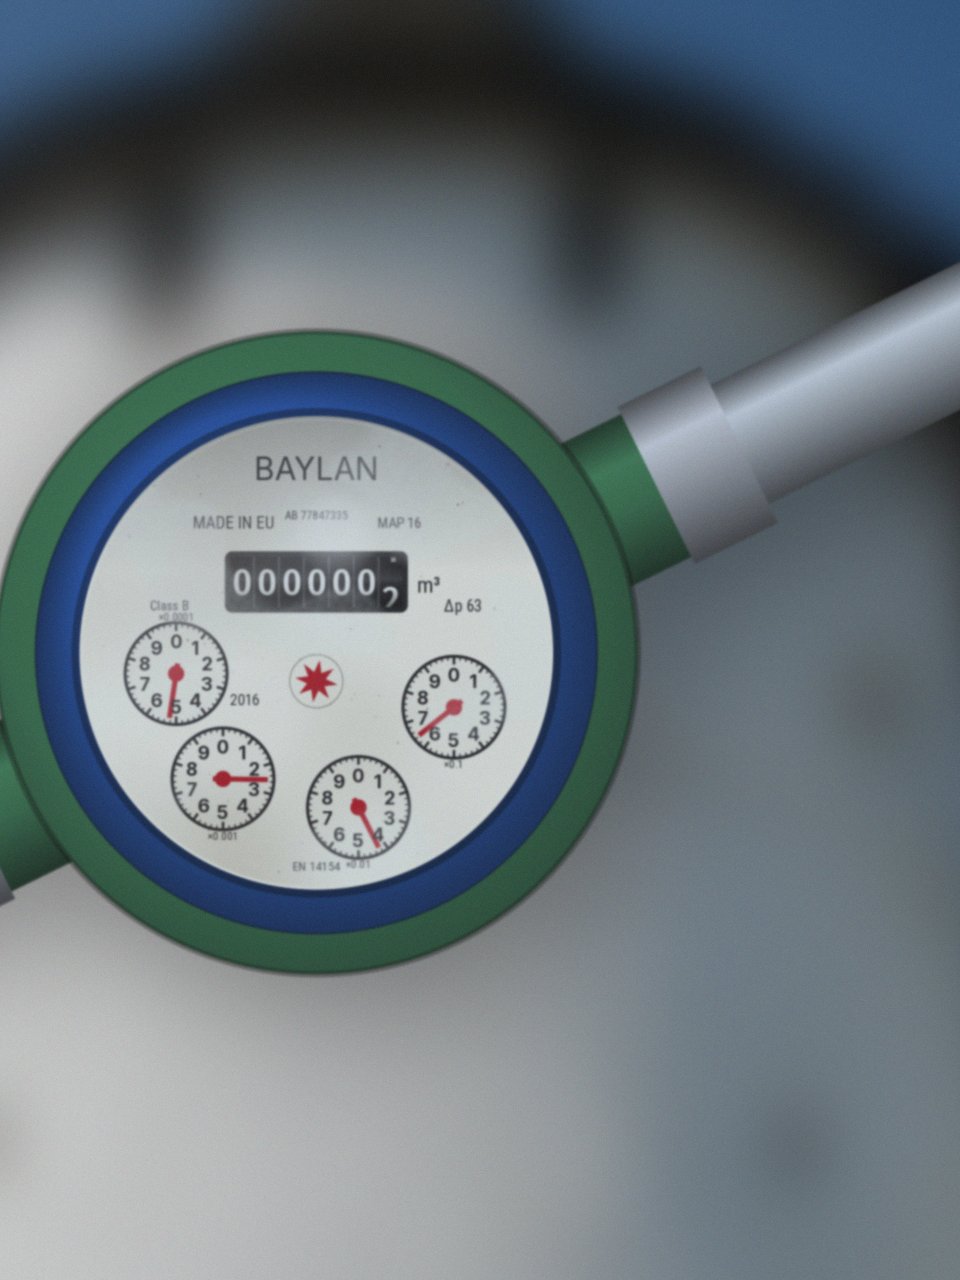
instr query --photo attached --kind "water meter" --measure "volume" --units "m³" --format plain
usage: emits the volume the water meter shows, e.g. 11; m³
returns 1.6425; m³
